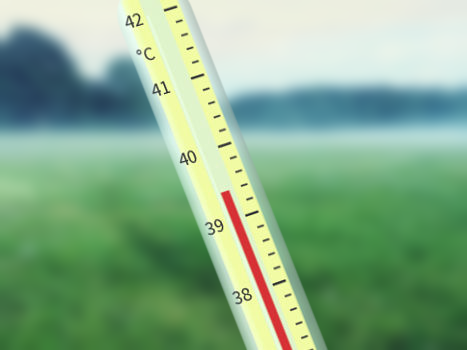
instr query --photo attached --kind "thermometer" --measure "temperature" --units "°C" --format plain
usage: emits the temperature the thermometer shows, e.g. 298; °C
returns 39.4; °C
